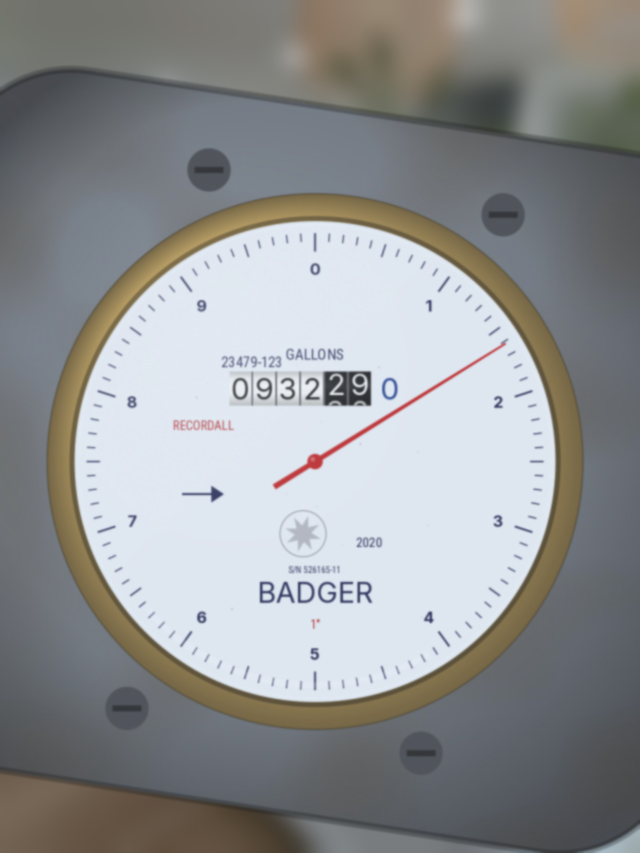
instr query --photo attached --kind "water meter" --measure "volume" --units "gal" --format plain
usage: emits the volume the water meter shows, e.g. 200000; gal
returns 932291.6; gal
